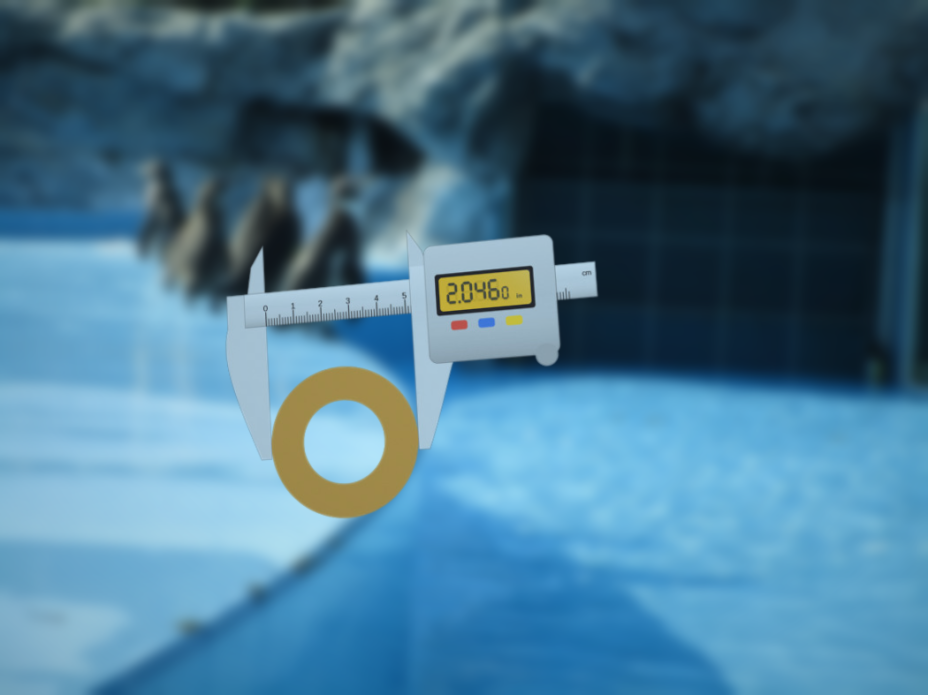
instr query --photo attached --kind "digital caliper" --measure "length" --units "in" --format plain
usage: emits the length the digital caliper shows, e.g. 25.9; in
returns 2.0460; in
